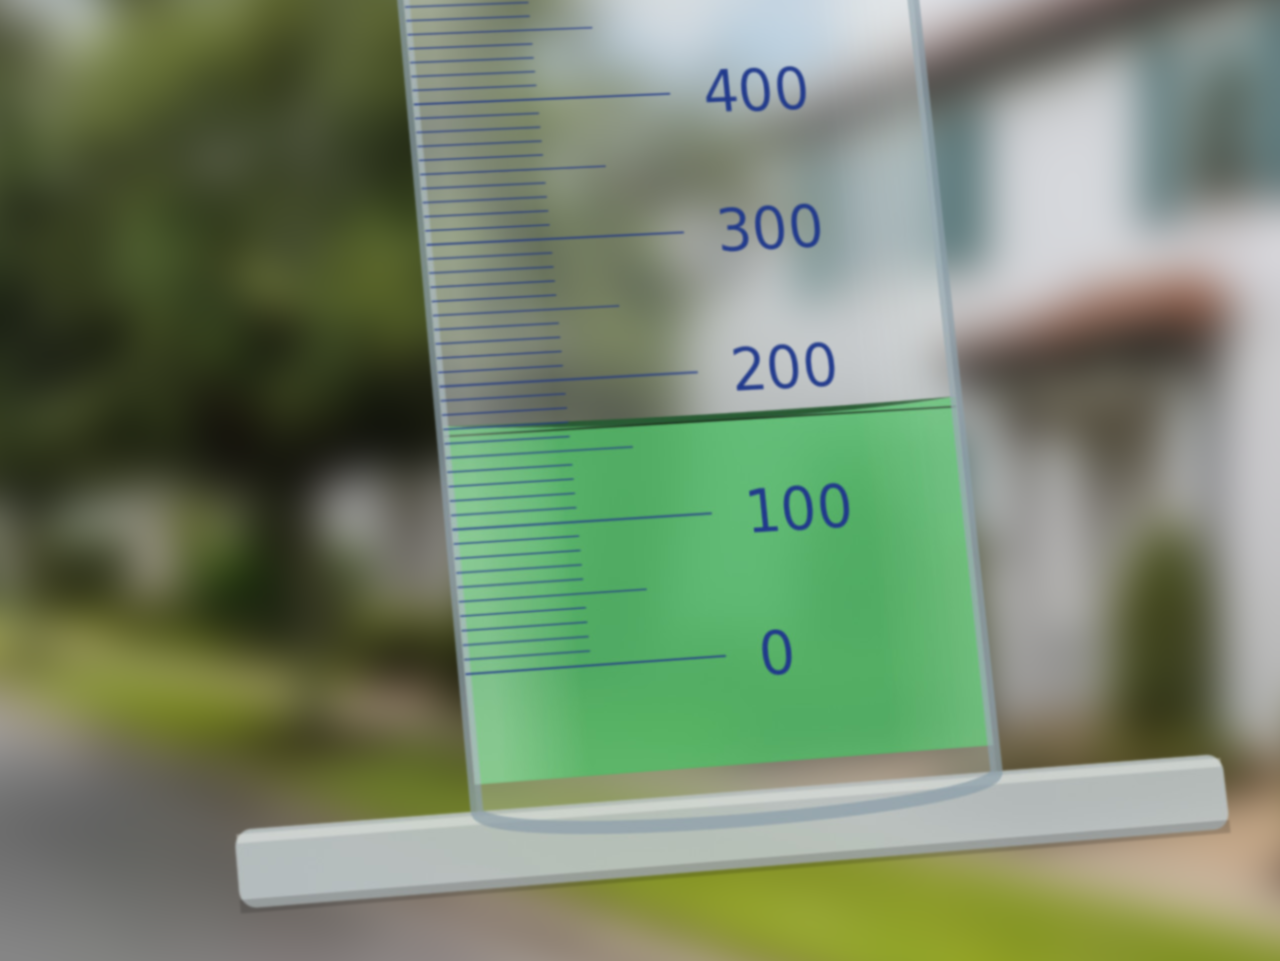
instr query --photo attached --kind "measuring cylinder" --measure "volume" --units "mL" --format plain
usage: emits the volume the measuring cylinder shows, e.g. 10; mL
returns 165; mL
